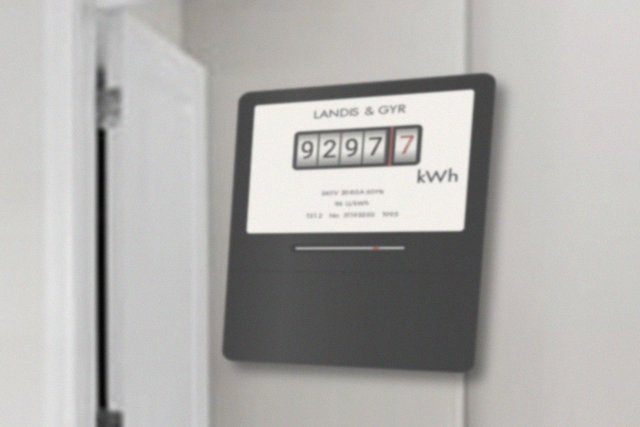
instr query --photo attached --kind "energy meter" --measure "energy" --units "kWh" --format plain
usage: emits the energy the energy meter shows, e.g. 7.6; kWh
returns 9297.7; kWh
